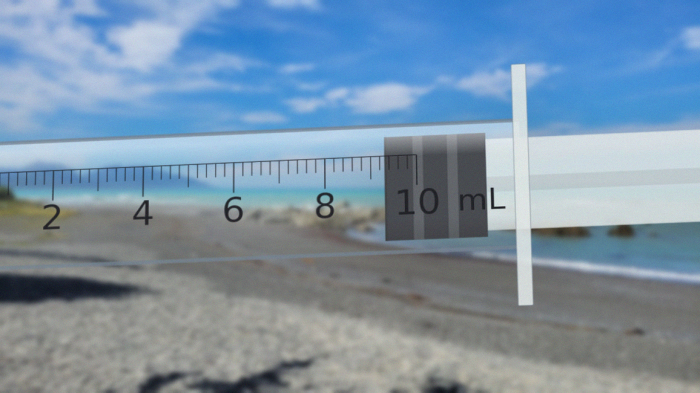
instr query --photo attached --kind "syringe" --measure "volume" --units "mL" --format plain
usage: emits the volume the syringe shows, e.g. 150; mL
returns 9.3; mL
